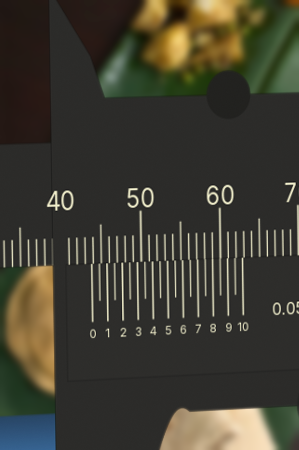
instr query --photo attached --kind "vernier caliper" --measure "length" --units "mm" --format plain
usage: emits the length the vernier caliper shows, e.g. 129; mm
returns 43.8; mm
